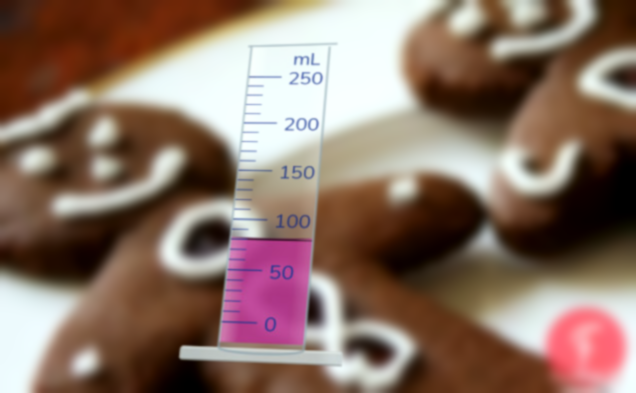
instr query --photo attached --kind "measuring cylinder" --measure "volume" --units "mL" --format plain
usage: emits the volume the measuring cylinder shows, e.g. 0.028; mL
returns 80; mL
